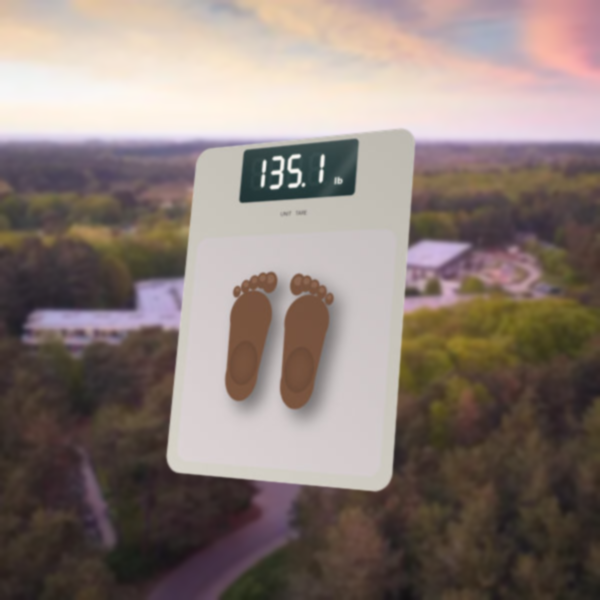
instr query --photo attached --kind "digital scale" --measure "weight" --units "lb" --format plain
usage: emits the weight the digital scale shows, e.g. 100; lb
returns 135.1; lb
